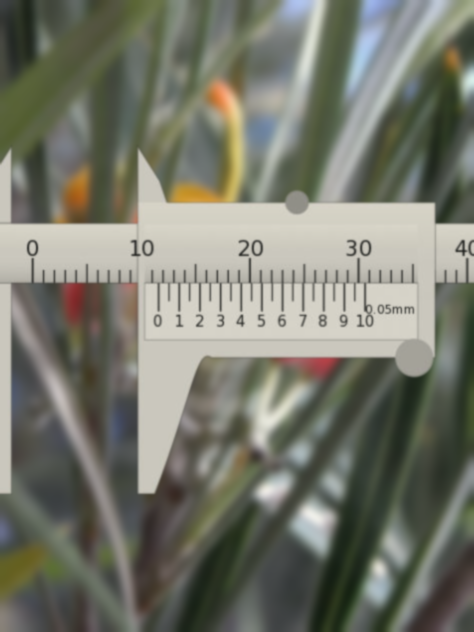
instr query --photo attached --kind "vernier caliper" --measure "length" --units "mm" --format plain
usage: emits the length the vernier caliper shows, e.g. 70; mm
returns 11.6; mm
